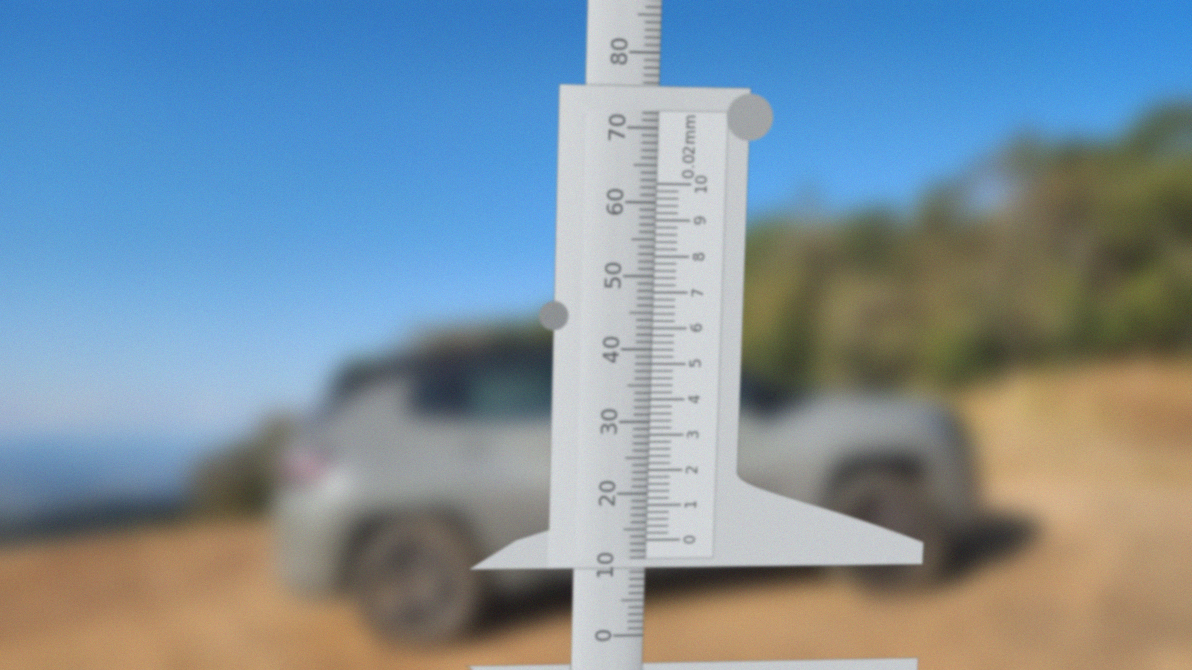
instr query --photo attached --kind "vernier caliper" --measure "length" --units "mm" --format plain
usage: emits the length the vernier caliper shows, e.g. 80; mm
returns 13.5; mm
